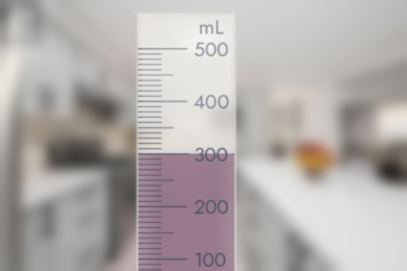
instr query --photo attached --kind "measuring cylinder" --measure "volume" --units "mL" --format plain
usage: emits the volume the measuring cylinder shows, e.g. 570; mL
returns 300; mL
